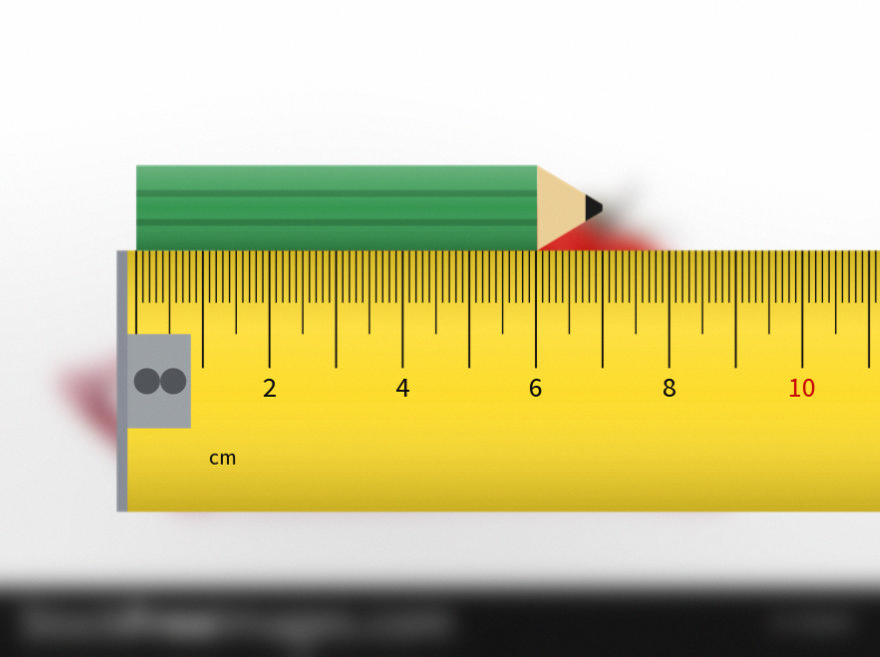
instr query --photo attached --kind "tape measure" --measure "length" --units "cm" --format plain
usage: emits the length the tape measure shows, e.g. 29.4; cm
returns 7; cm
